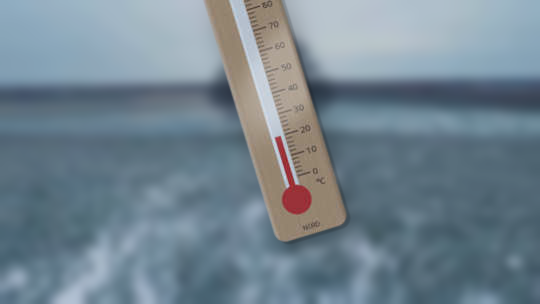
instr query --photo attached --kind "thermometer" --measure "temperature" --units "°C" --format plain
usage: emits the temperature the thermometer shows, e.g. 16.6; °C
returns 20; °C
